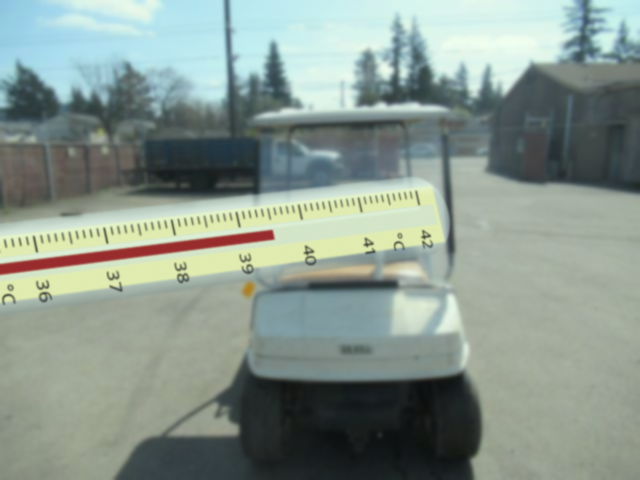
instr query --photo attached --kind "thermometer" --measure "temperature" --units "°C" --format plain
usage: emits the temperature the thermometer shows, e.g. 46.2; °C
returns 39.5; °C
